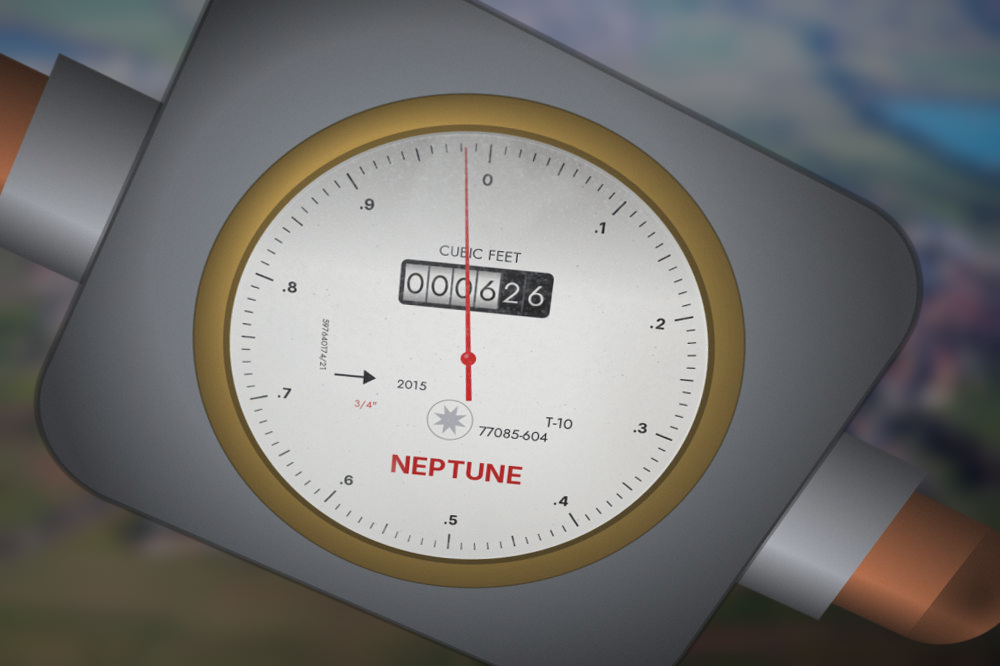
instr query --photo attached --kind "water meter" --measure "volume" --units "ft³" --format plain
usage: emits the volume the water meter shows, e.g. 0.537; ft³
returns 625.98; ft³
